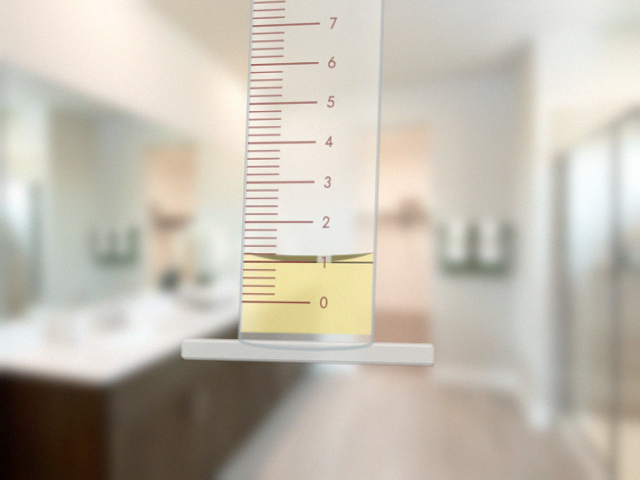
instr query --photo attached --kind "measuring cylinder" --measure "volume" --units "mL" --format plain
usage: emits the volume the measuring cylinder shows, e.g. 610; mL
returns 1; mL
